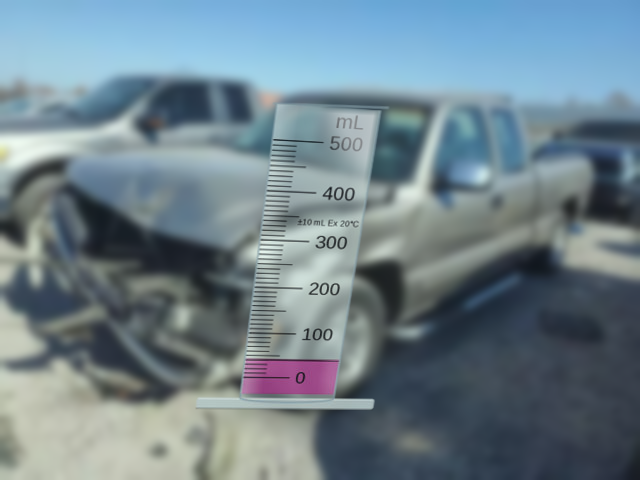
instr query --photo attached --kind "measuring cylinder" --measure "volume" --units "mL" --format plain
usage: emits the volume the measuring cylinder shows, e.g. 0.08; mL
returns 40; mL
